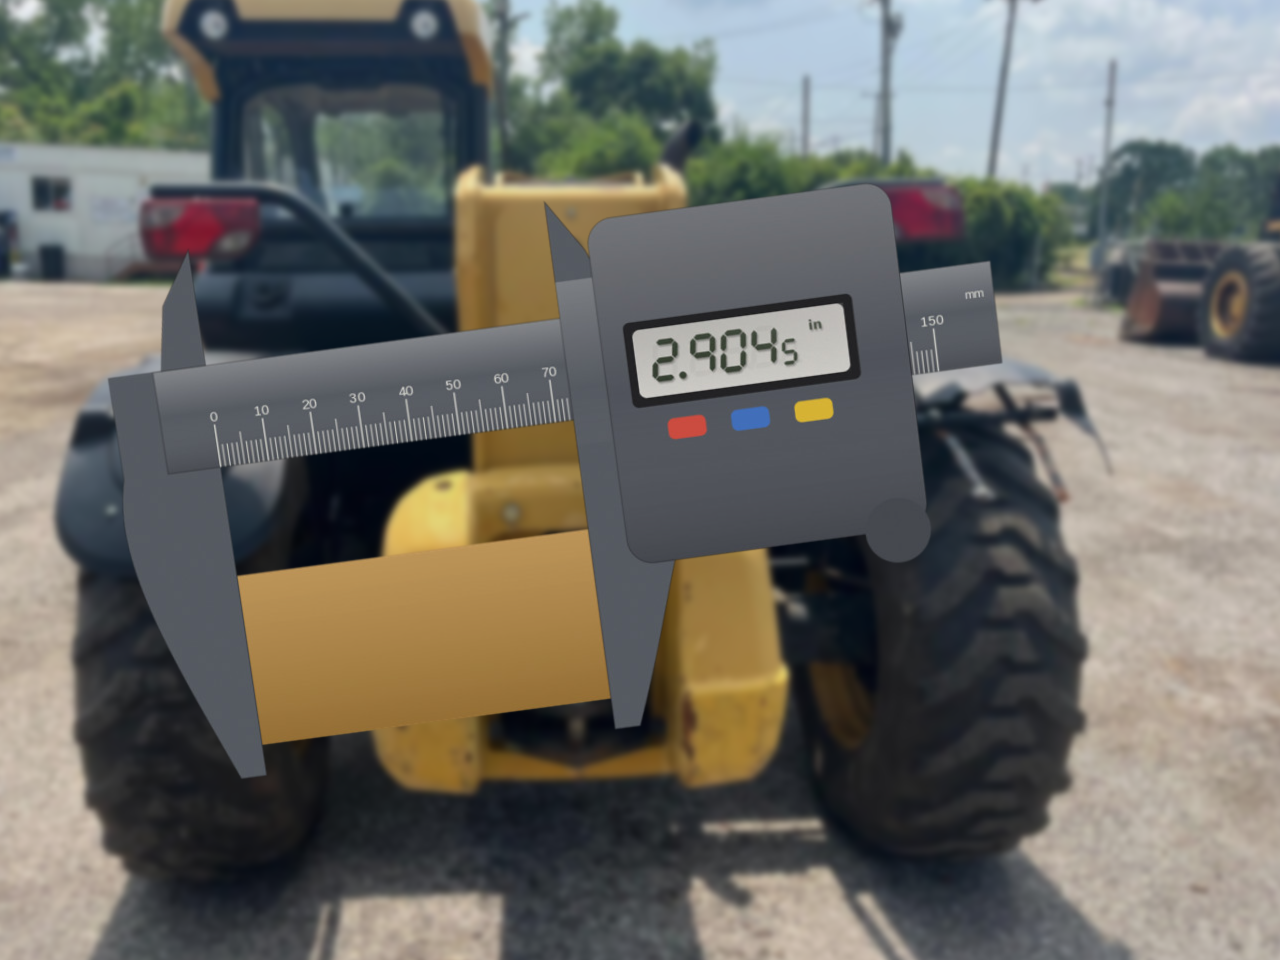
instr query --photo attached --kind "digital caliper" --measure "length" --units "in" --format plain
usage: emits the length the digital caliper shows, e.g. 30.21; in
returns 2.9045; in
